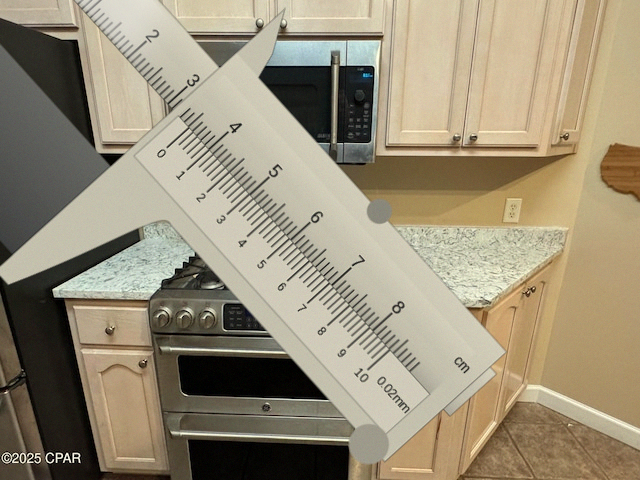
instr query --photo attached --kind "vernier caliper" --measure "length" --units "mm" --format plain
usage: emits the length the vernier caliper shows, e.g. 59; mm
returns 35.2; mm
